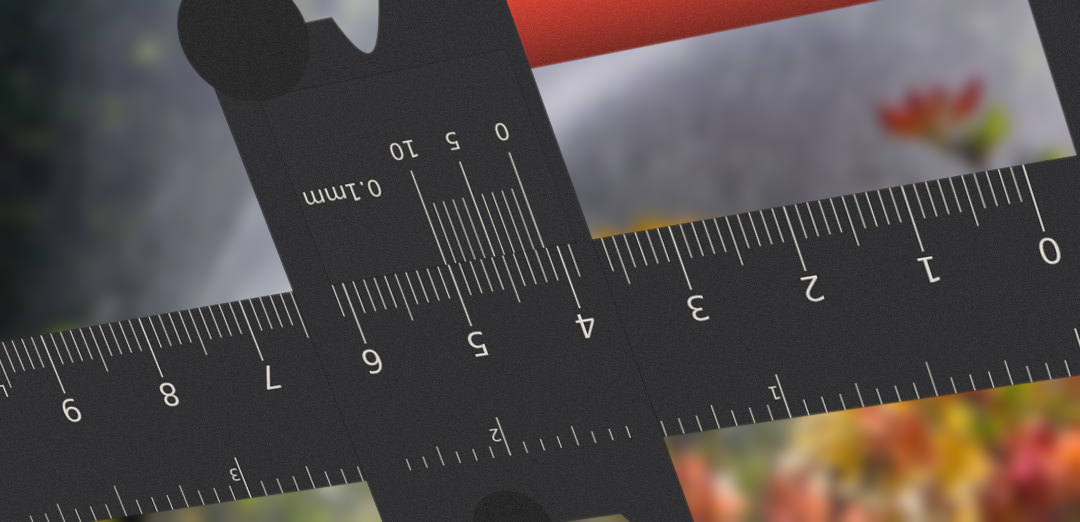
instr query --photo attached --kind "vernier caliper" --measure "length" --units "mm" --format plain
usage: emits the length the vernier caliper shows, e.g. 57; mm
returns 41.2; mm
